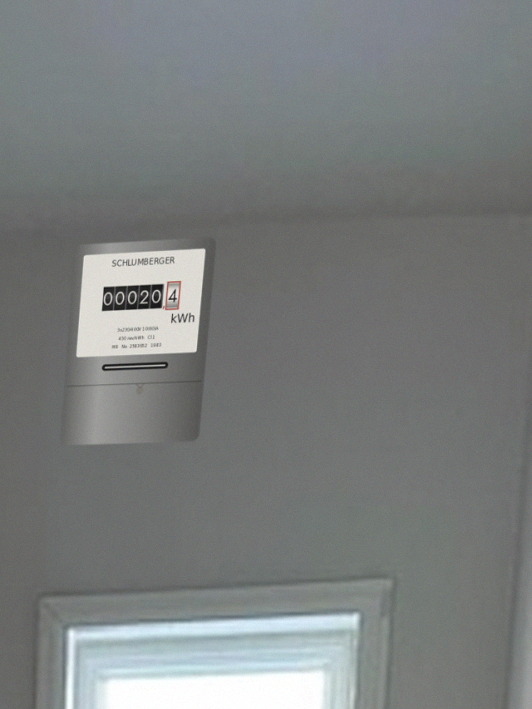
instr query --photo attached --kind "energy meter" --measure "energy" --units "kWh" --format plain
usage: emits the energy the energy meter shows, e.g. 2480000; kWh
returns 20.4; kWh
